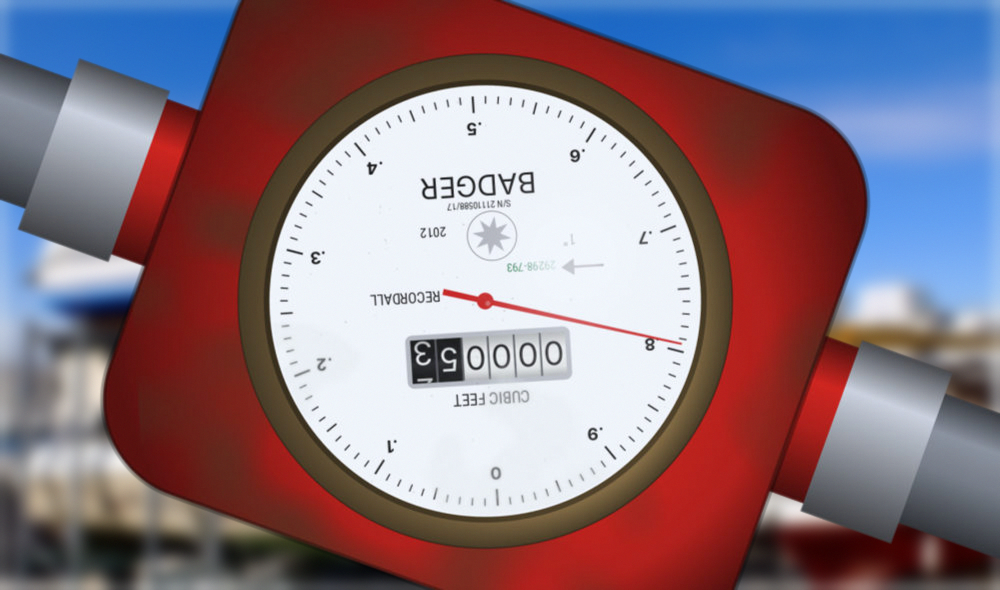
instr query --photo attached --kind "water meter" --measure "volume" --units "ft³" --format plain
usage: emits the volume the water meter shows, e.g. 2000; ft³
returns 52.79; ft³
